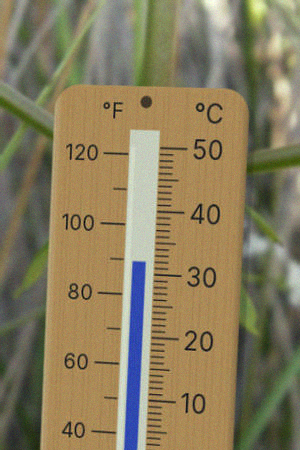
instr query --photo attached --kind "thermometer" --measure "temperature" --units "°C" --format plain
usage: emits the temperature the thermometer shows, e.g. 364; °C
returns 32; °C
